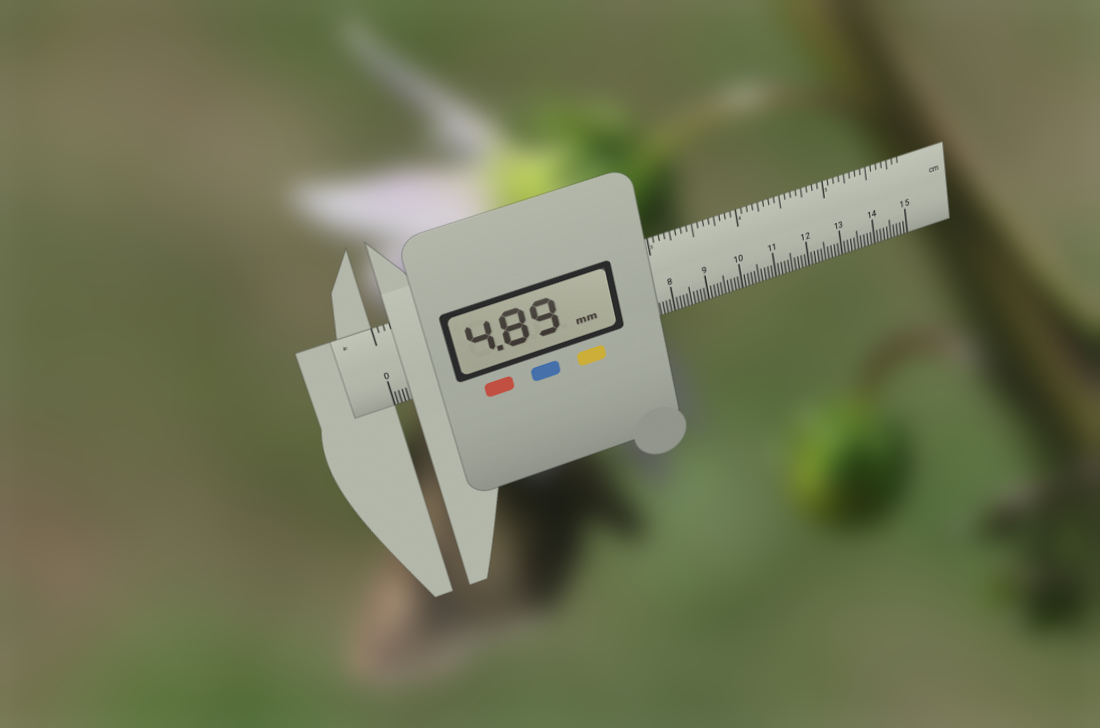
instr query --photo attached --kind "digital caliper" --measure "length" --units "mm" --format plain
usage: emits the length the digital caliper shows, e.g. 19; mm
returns 4.89; mm
